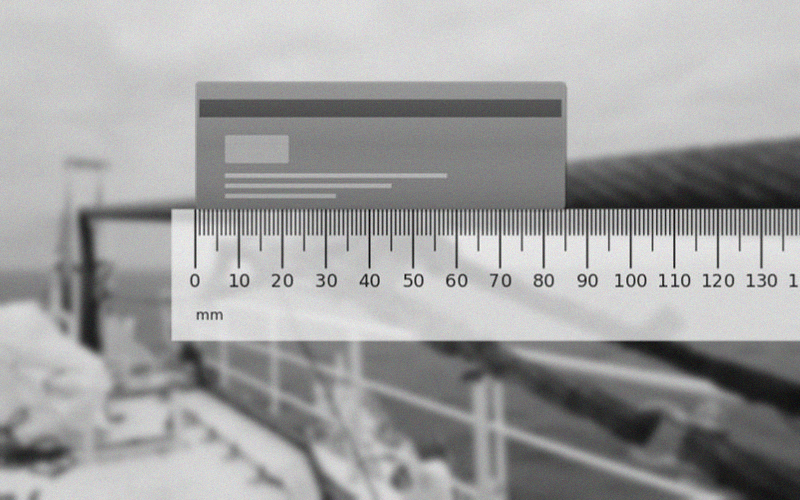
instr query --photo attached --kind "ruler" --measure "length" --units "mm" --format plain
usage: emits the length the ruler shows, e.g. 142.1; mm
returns 85; mm
